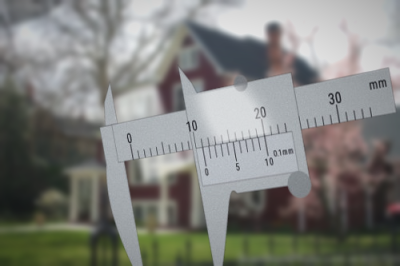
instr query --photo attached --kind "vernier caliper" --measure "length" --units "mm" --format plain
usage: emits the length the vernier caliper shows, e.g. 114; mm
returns 11.0; mm
